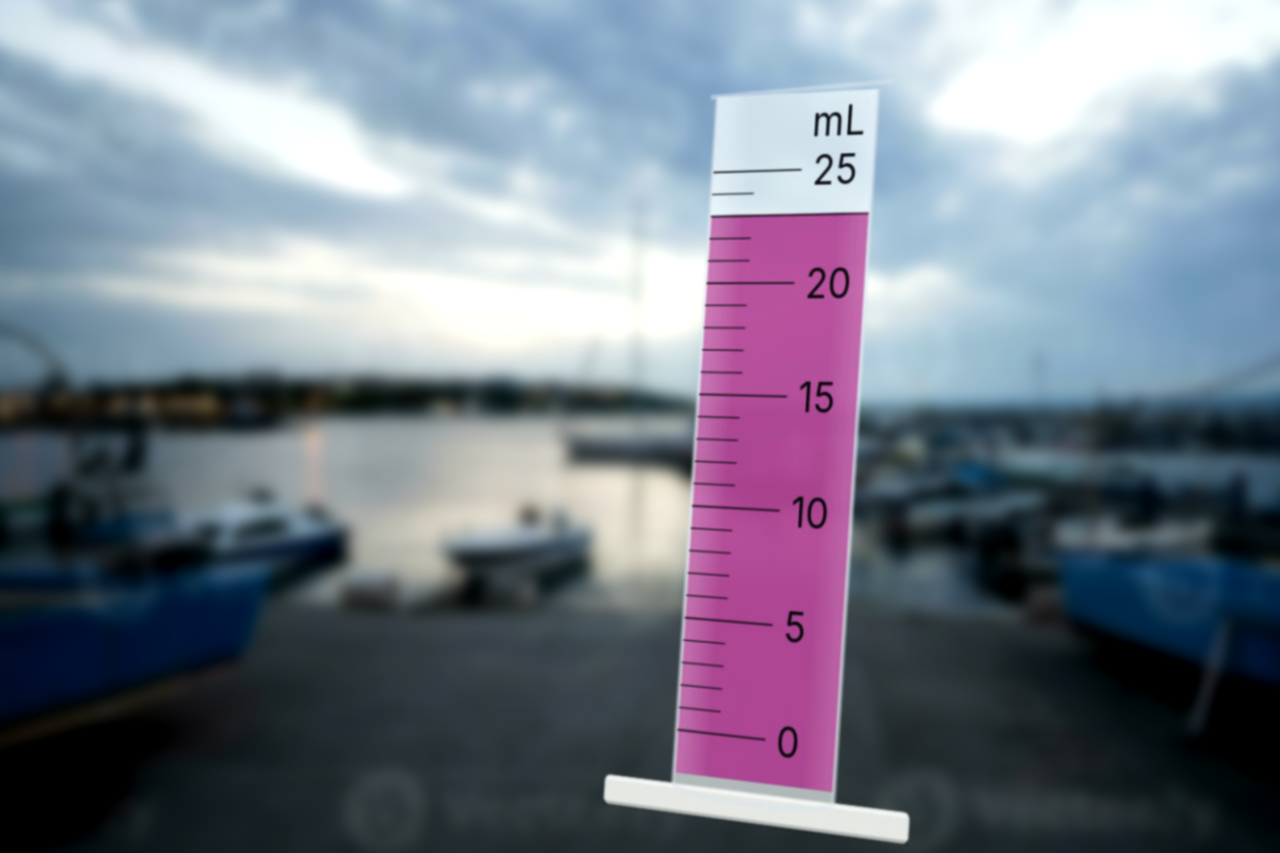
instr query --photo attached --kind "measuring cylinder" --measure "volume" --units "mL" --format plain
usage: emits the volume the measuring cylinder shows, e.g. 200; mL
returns 23; mL
